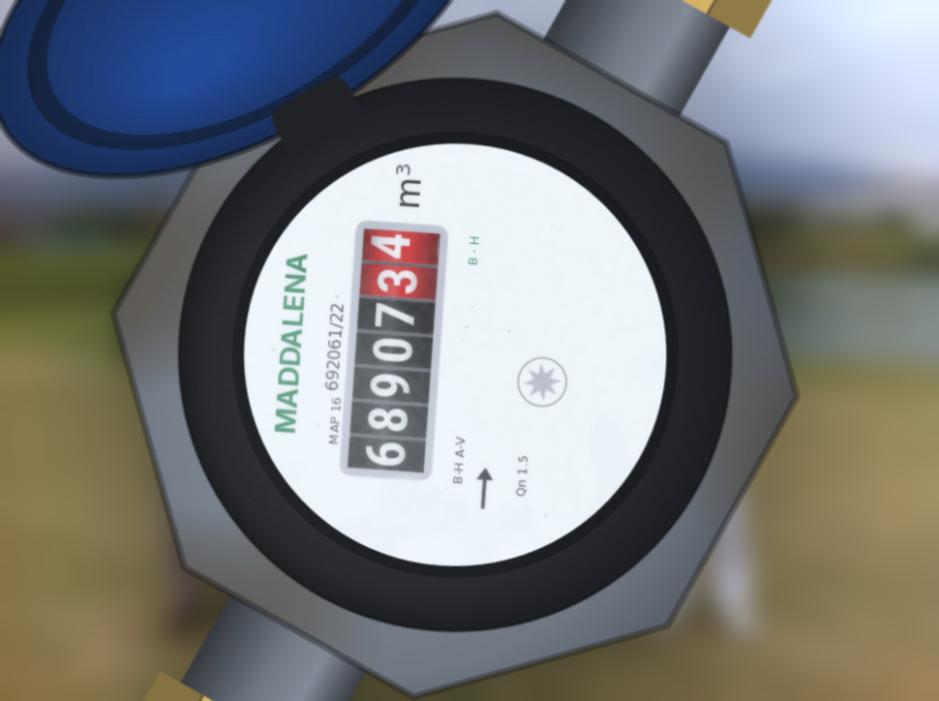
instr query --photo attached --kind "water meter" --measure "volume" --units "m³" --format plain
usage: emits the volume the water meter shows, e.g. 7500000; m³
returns 68907.34; m³
